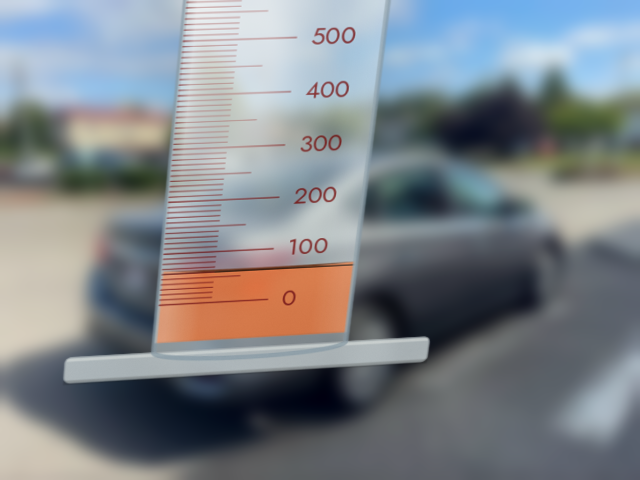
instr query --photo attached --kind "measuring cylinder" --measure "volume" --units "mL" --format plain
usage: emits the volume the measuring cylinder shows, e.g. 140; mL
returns 60; mL
